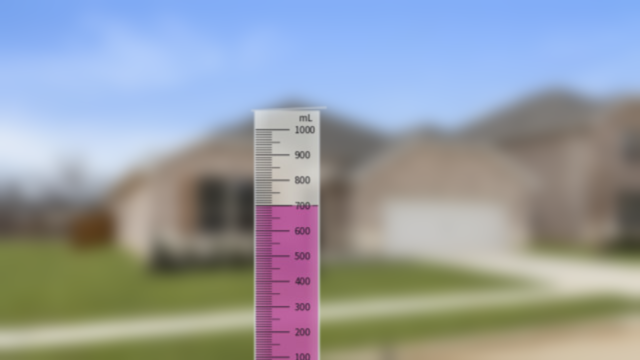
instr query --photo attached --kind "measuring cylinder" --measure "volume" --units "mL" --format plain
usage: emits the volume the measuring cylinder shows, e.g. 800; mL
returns 700; mL
